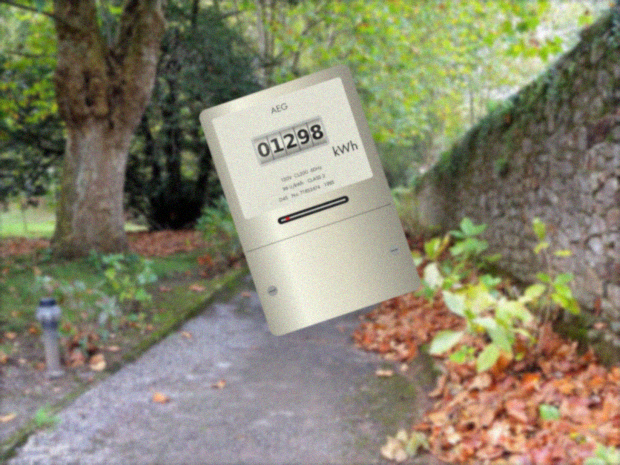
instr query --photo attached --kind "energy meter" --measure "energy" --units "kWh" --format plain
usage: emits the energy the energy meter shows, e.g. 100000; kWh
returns 1298; kWh
